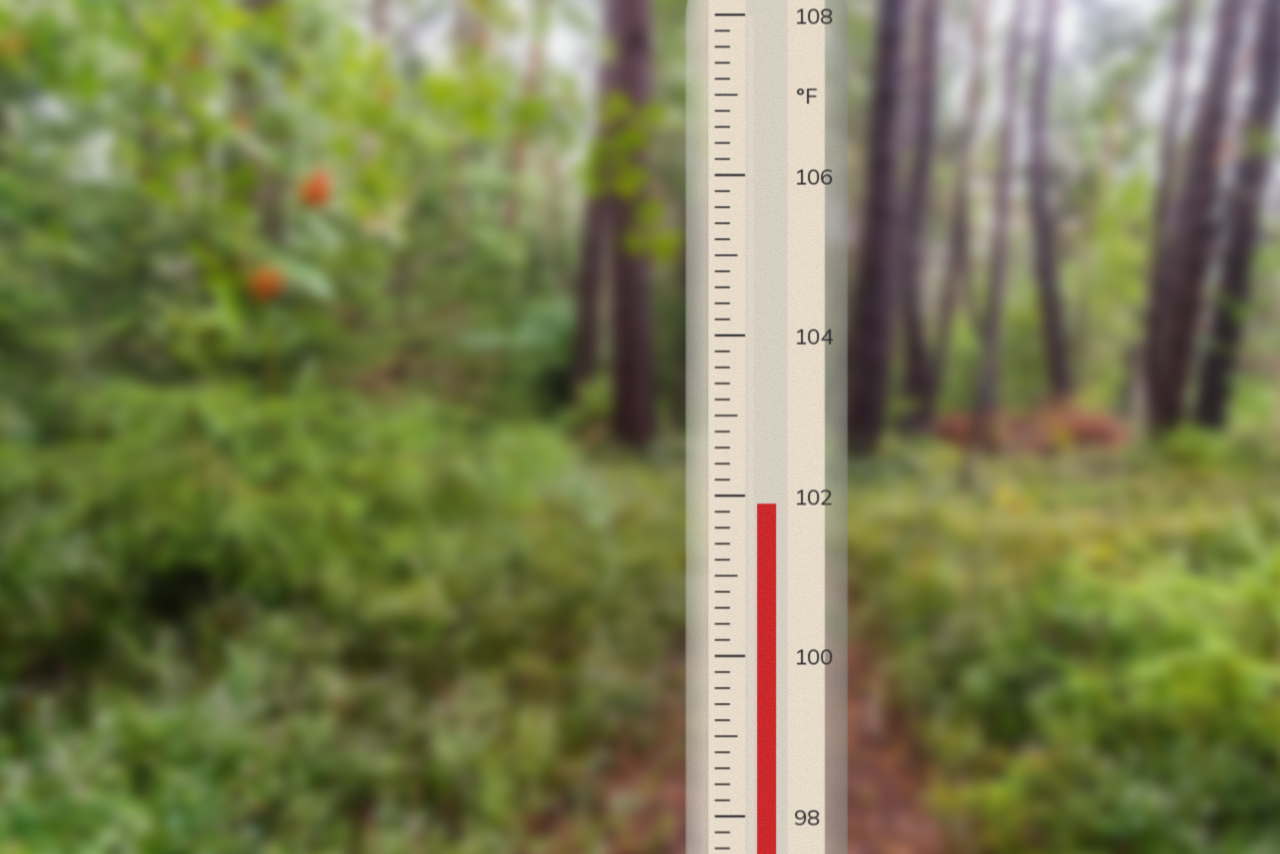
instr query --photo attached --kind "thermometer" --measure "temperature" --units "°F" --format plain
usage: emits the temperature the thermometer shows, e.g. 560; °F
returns 101.9; °F
